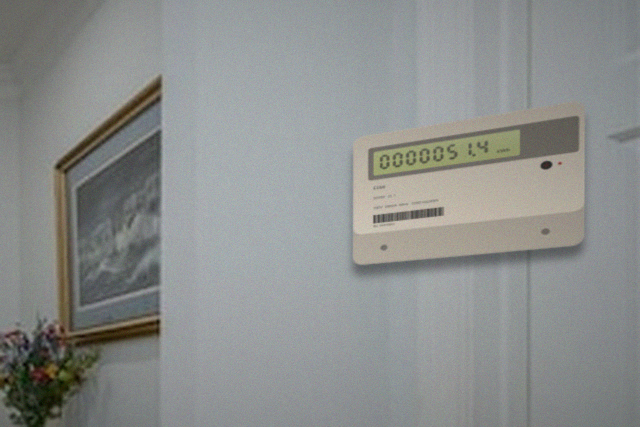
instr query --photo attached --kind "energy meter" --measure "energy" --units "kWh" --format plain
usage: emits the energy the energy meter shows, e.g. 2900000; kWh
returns 51.4; kWh
